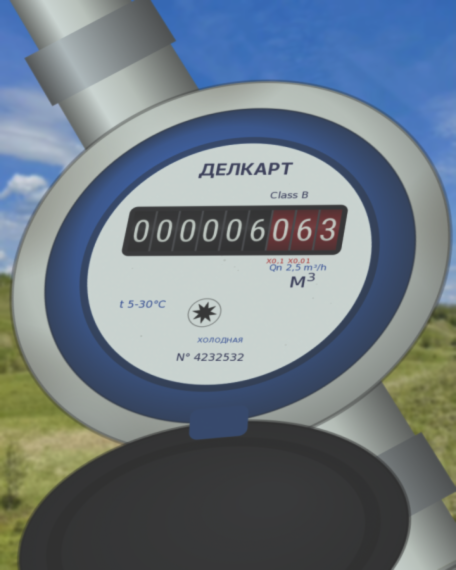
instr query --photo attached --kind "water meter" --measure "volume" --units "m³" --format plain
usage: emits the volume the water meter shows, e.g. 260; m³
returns 6.063; m³
